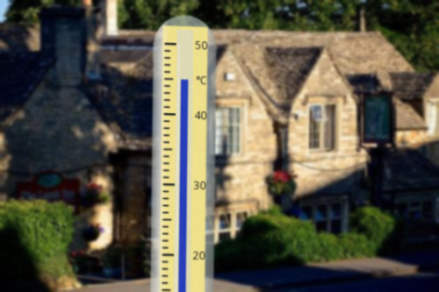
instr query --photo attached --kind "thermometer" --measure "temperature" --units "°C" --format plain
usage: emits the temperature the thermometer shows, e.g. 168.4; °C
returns 45; °C
